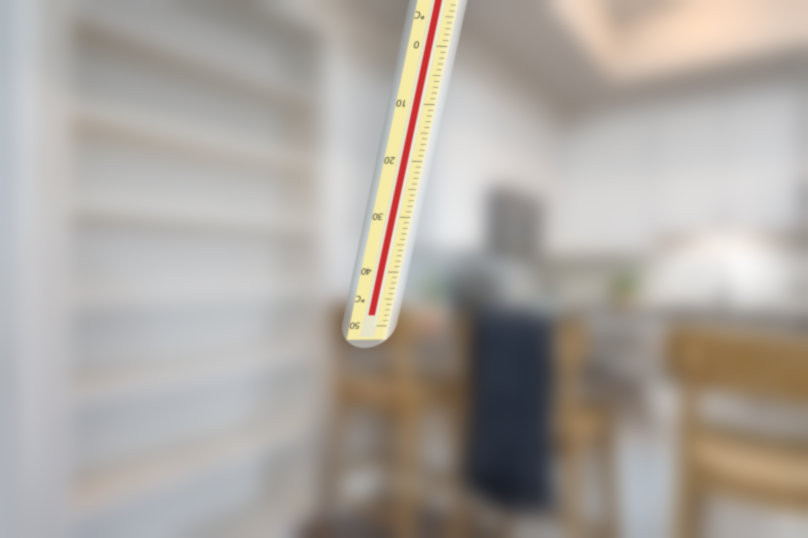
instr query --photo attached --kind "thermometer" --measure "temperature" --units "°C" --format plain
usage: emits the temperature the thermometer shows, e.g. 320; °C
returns 48; °C
